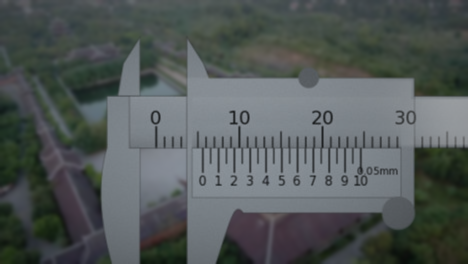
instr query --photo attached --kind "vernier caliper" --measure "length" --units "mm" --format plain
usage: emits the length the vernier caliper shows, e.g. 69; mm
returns 5.6; mm
